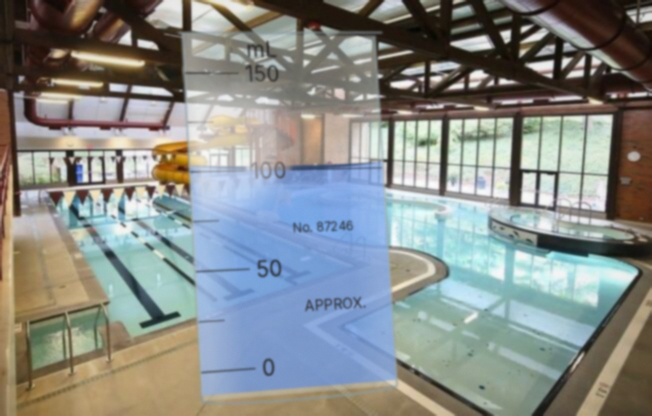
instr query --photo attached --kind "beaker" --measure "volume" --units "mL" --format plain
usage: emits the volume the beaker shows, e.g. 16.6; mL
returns 100; mL
